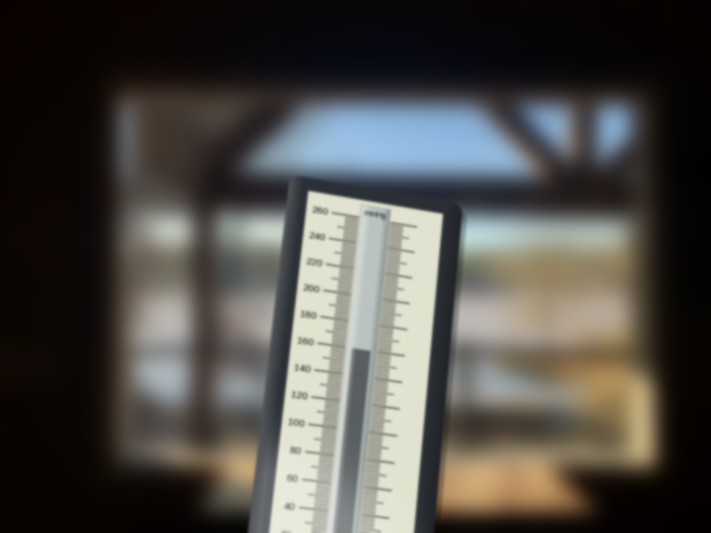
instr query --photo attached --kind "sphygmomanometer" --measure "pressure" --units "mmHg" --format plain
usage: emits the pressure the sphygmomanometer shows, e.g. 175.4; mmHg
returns 160; mmHg
